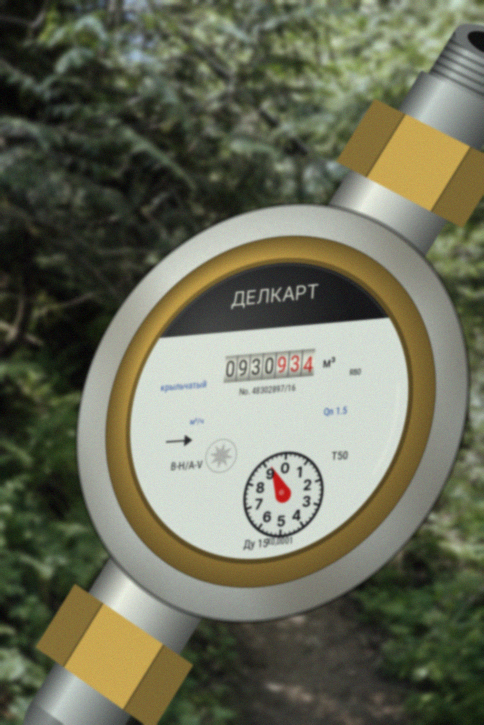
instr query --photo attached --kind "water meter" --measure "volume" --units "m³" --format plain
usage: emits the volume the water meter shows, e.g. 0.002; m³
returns 930.9339; m³
